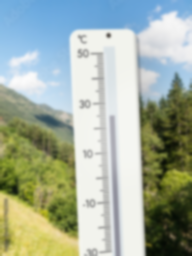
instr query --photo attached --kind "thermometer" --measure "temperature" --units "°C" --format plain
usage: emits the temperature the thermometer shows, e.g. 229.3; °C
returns 25; °C
